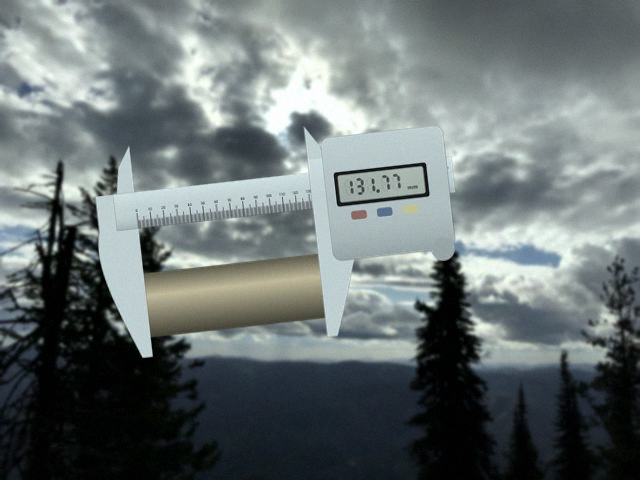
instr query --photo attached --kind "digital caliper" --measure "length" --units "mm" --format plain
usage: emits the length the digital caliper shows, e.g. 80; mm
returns 131.77; mm
